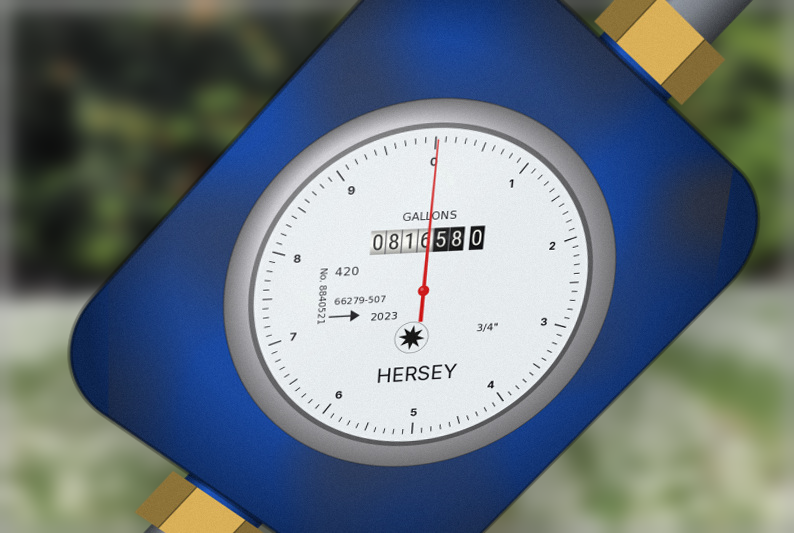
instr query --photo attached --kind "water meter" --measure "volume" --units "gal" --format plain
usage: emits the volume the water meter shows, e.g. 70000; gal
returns 816580.0; gal
